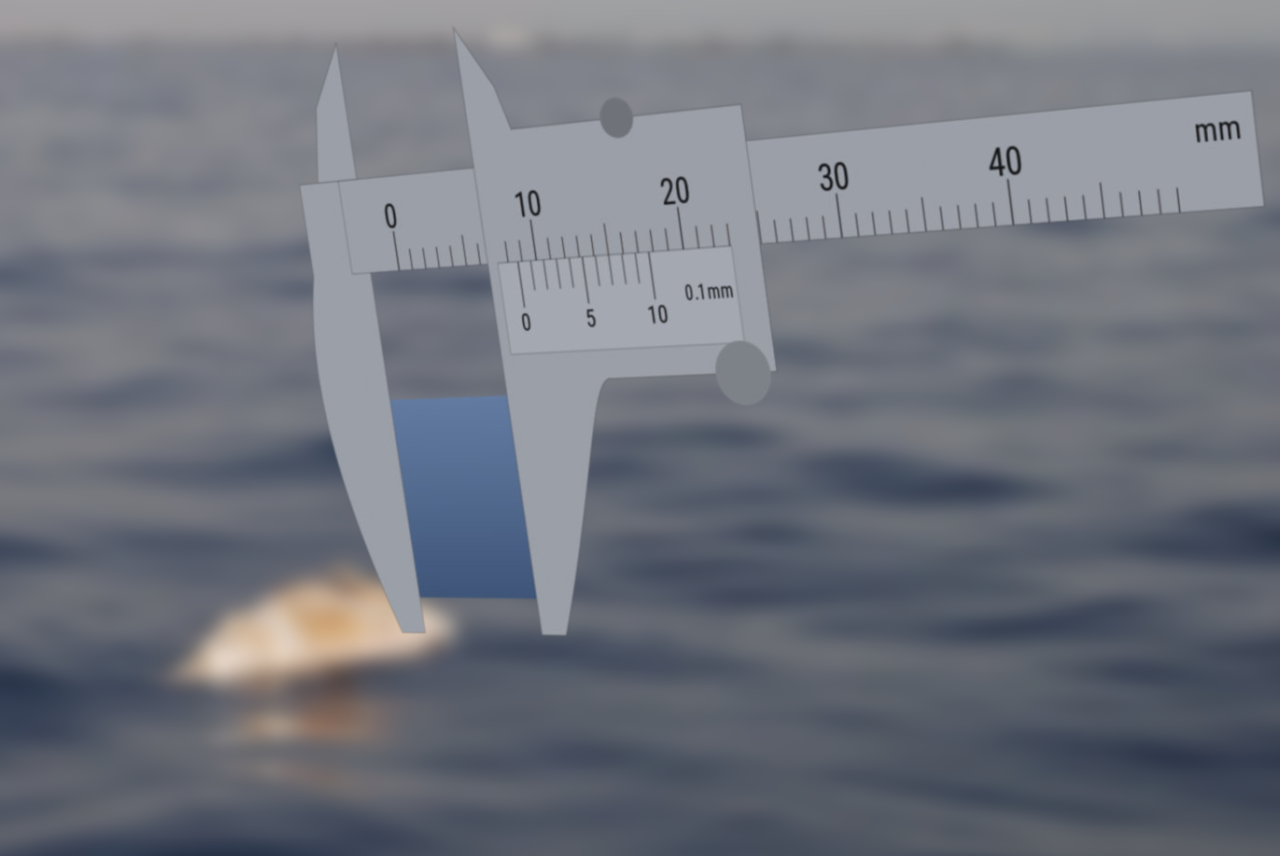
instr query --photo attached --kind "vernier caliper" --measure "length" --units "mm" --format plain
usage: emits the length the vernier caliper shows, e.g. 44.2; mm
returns 8.7; mm
